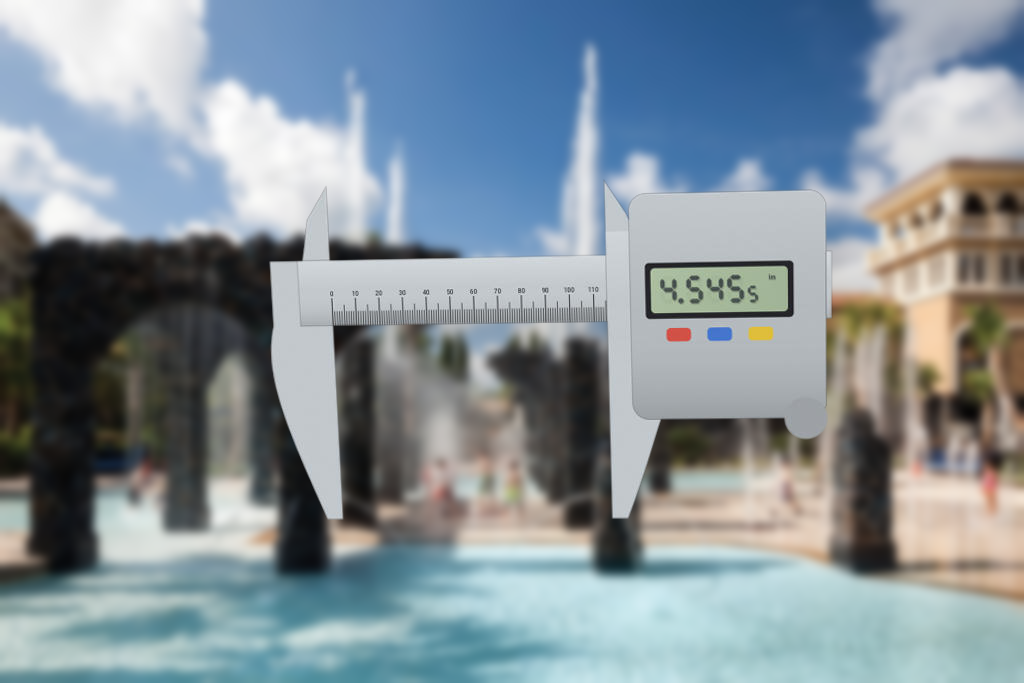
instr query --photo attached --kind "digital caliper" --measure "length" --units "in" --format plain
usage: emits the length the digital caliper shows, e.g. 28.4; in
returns 4.5455; in
